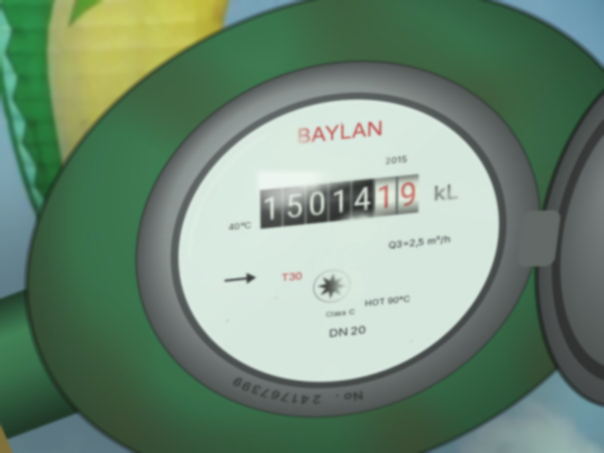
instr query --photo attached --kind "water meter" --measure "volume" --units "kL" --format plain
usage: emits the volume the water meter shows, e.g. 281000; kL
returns 15014.19; kL
